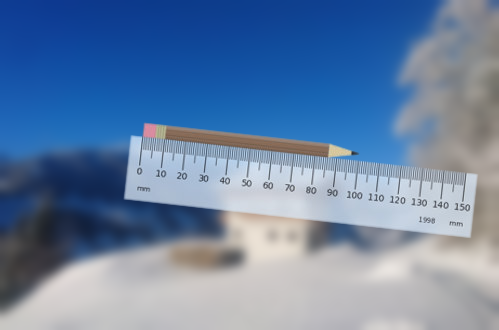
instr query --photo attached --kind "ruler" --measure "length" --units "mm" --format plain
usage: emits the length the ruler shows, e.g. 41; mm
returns 100; mm
